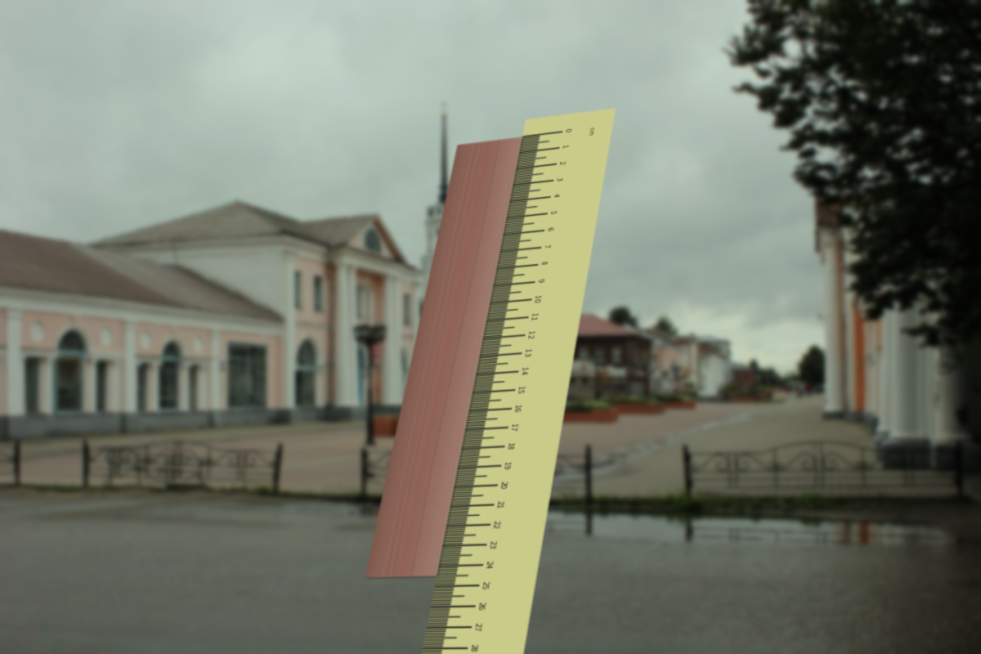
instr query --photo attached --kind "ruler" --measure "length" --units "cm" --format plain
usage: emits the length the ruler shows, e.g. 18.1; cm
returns 24.5; cm
